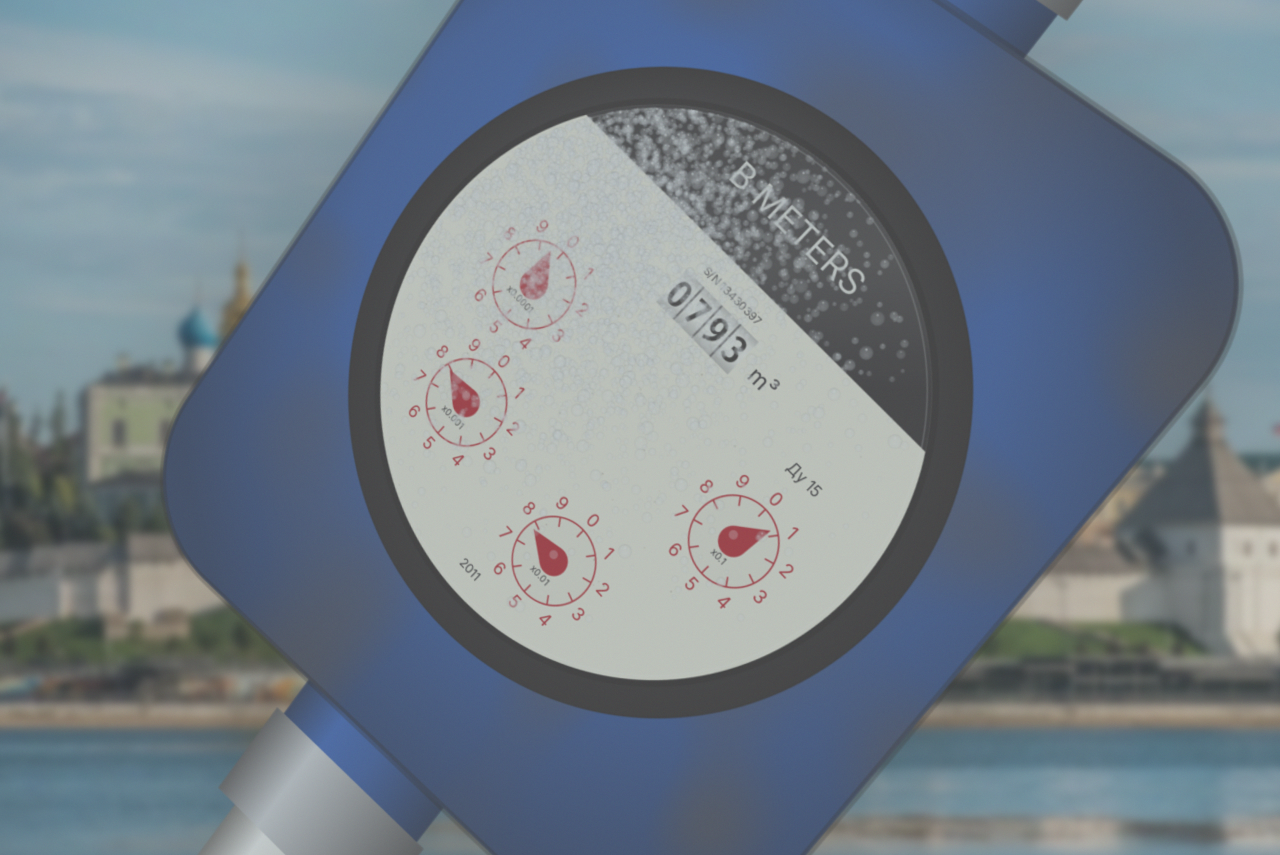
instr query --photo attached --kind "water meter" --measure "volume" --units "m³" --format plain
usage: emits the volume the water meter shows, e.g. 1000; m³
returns 793.0779; m³
